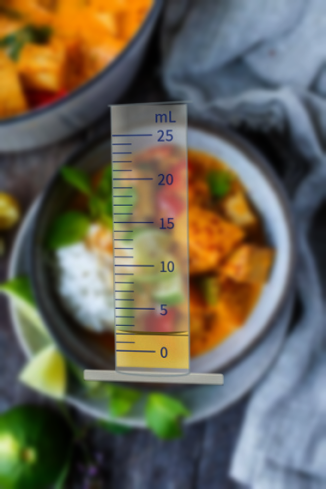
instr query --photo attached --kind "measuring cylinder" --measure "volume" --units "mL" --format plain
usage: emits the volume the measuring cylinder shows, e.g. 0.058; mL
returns 2; mL
